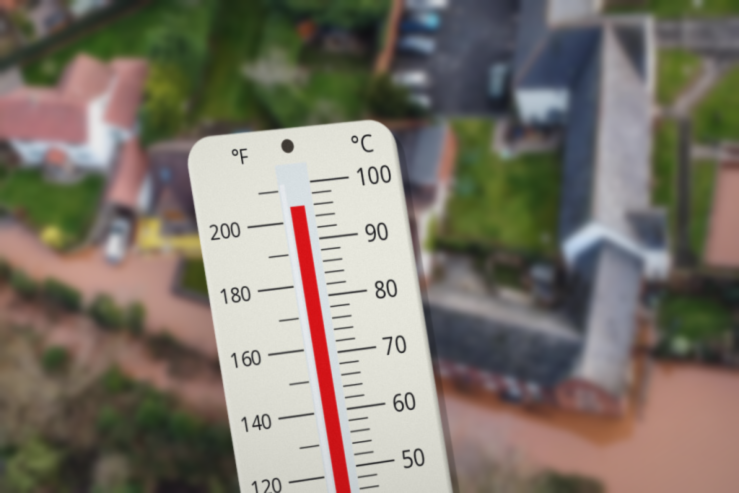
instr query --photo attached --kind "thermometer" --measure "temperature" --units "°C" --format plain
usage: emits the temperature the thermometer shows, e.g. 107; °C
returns 96; °C
